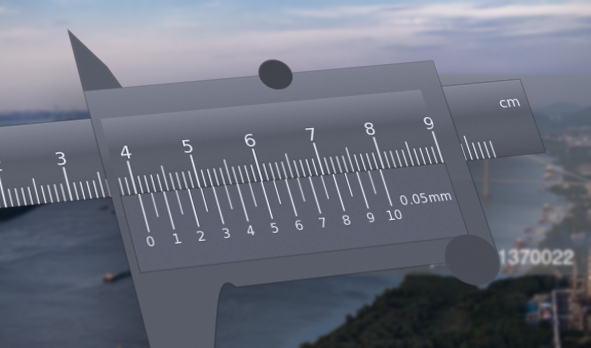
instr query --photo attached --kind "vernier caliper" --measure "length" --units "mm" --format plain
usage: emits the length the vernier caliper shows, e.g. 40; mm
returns 40.4; mm
